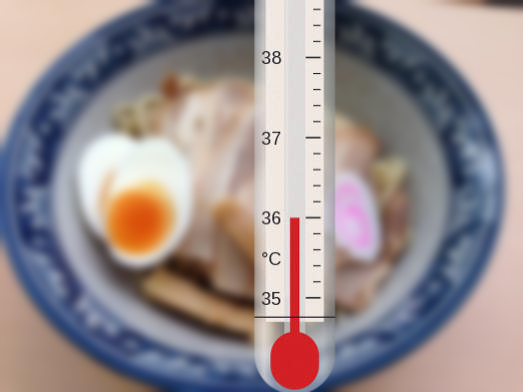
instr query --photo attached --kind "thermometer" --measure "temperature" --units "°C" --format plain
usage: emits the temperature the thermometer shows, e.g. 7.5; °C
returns 36; °C
